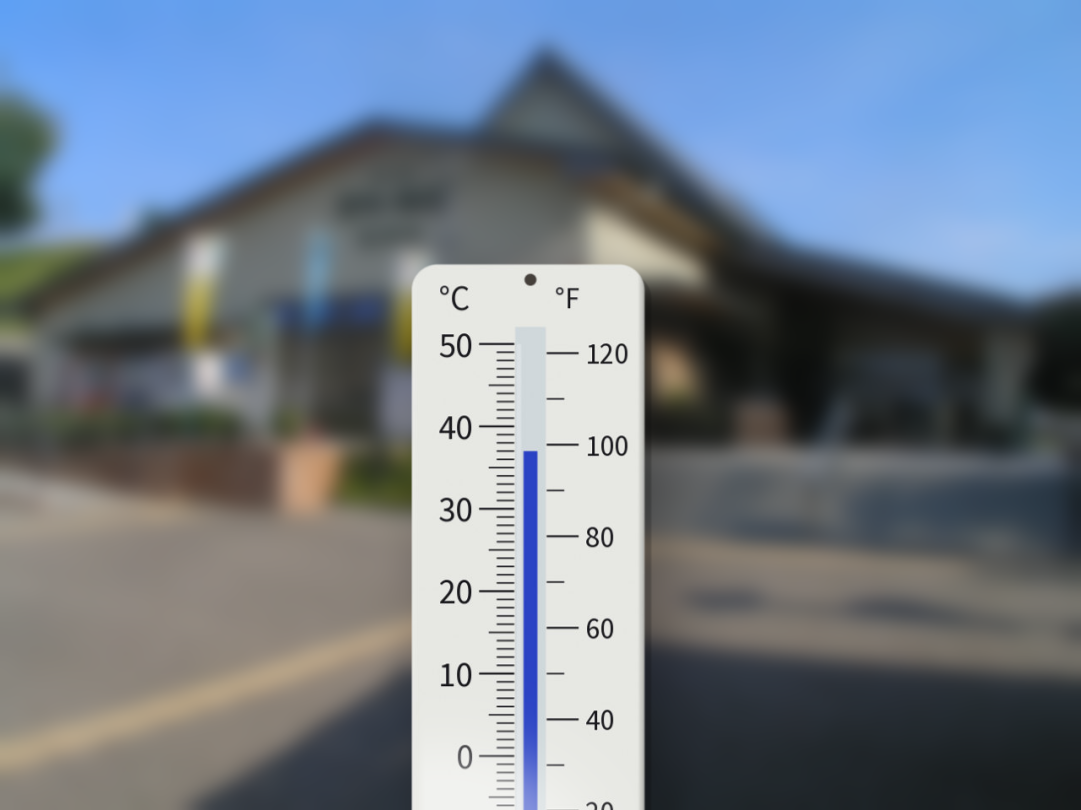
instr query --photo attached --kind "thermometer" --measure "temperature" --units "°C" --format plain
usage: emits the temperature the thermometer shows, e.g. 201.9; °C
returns 37; °C
